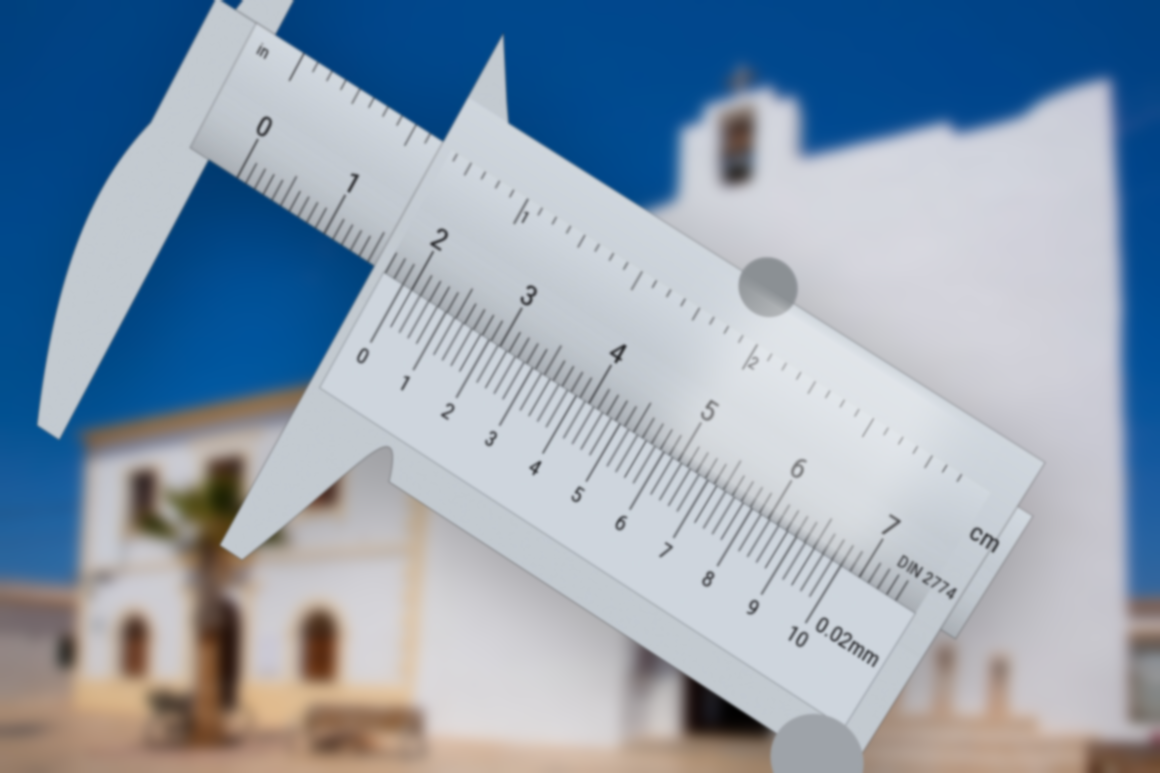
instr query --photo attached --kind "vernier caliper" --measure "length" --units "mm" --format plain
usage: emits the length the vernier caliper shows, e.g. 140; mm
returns 19.0; mm
